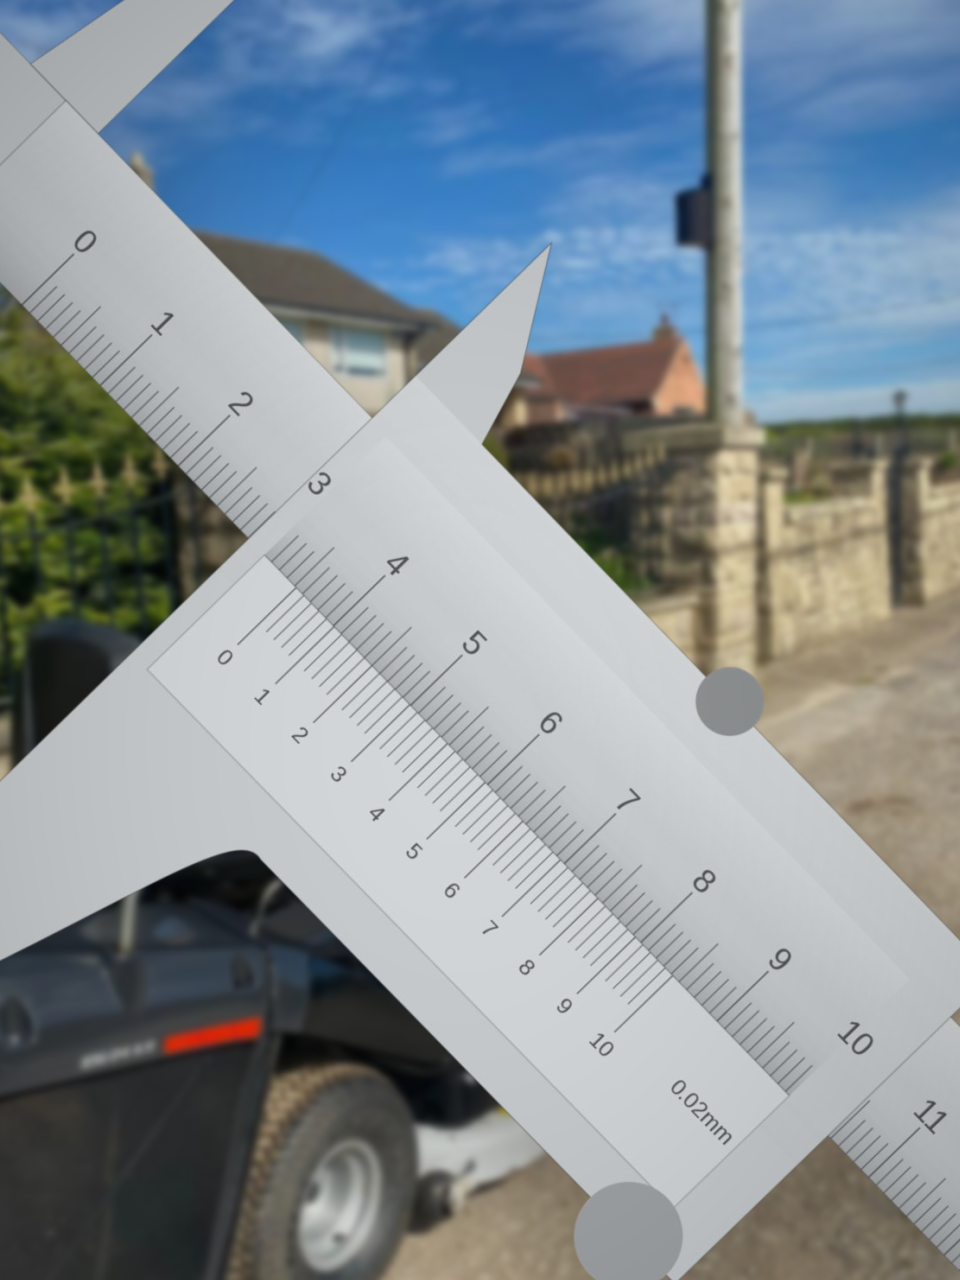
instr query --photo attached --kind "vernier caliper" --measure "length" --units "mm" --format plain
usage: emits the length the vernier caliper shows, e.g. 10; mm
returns 35.2; mm
